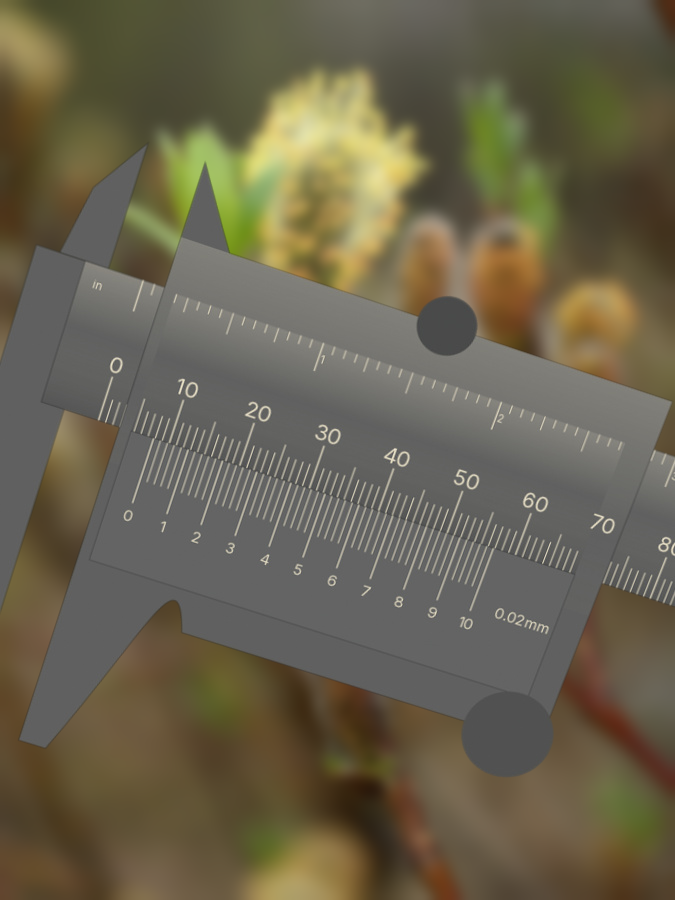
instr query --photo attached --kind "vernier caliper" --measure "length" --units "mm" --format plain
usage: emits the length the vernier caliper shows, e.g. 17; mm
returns 7.8; mm
